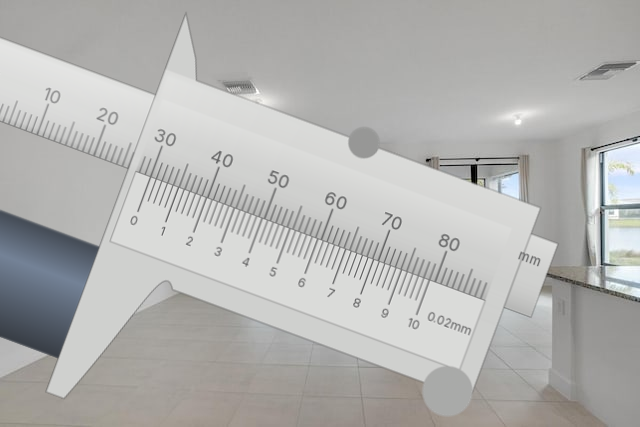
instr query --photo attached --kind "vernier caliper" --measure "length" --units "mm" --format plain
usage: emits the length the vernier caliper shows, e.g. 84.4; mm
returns 30.0; mm
